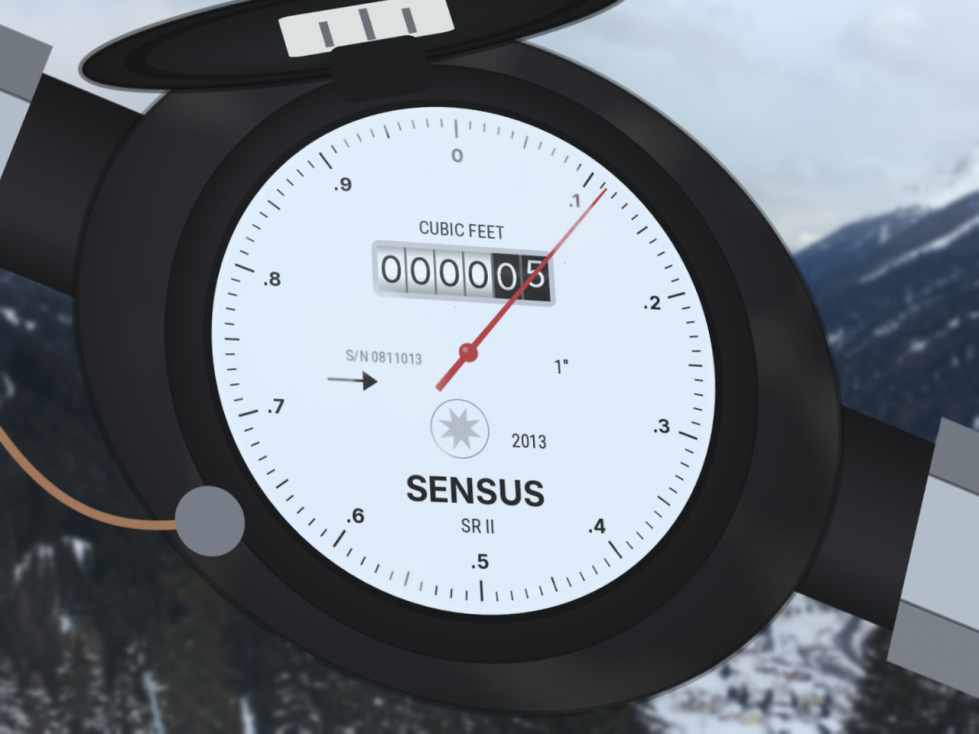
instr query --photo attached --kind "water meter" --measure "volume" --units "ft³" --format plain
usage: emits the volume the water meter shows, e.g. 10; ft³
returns 5.11; ft³
